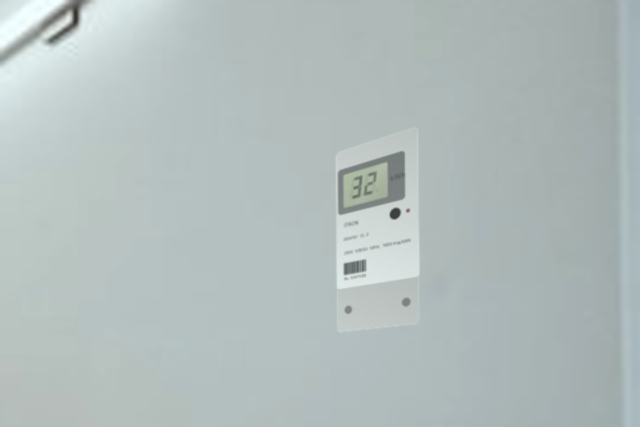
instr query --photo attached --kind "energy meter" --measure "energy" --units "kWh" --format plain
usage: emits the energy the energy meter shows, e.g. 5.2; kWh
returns 32; kWh
